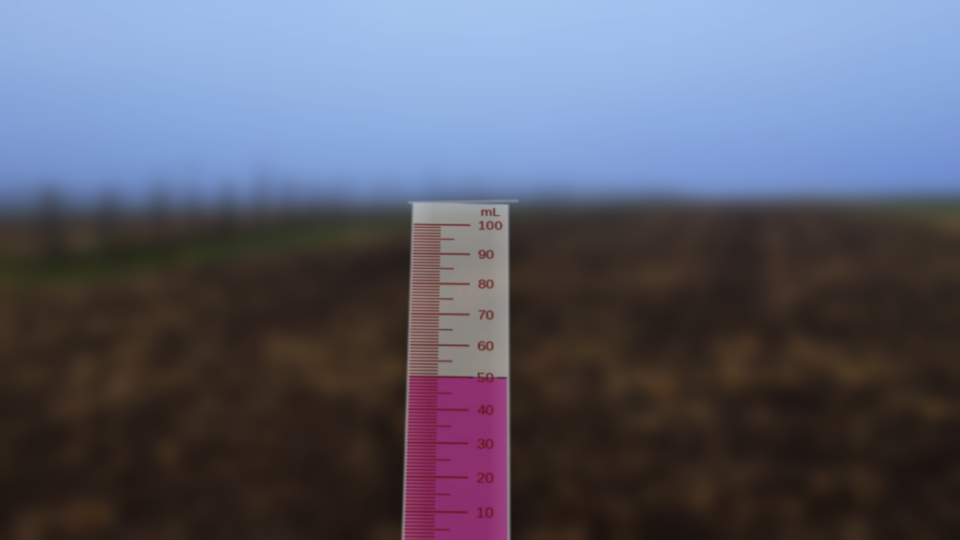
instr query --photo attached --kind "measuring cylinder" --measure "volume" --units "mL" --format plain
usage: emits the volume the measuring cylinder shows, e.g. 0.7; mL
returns 50; mL
